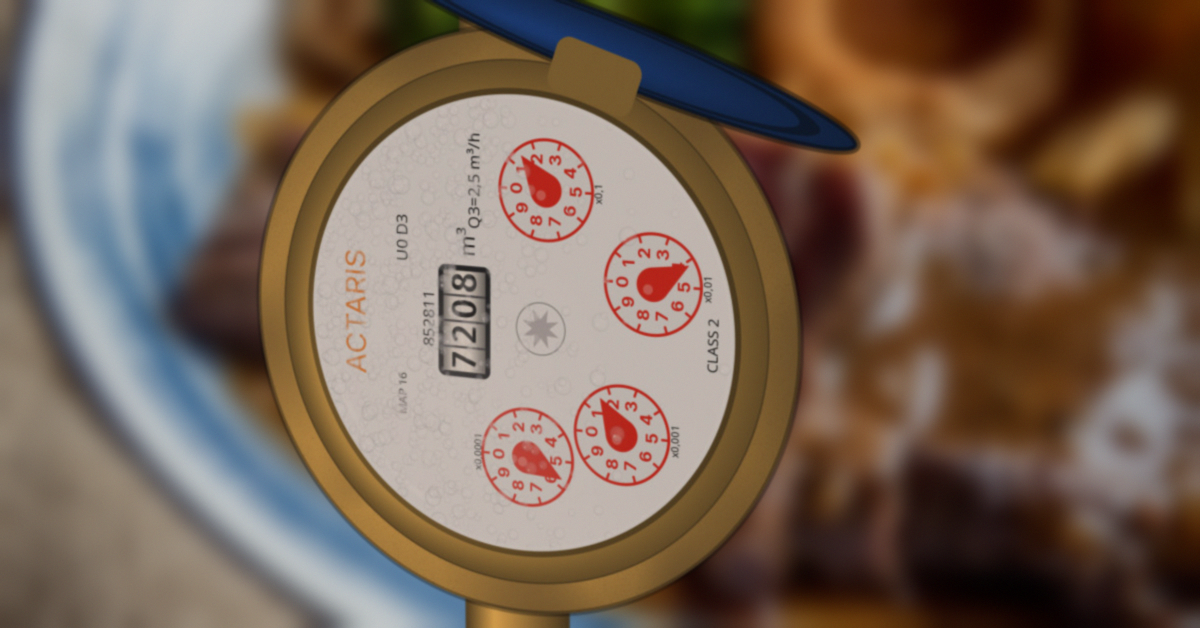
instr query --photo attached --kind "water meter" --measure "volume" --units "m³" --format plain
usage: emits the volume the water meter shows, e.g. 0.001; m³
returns 7208.1415; m³
